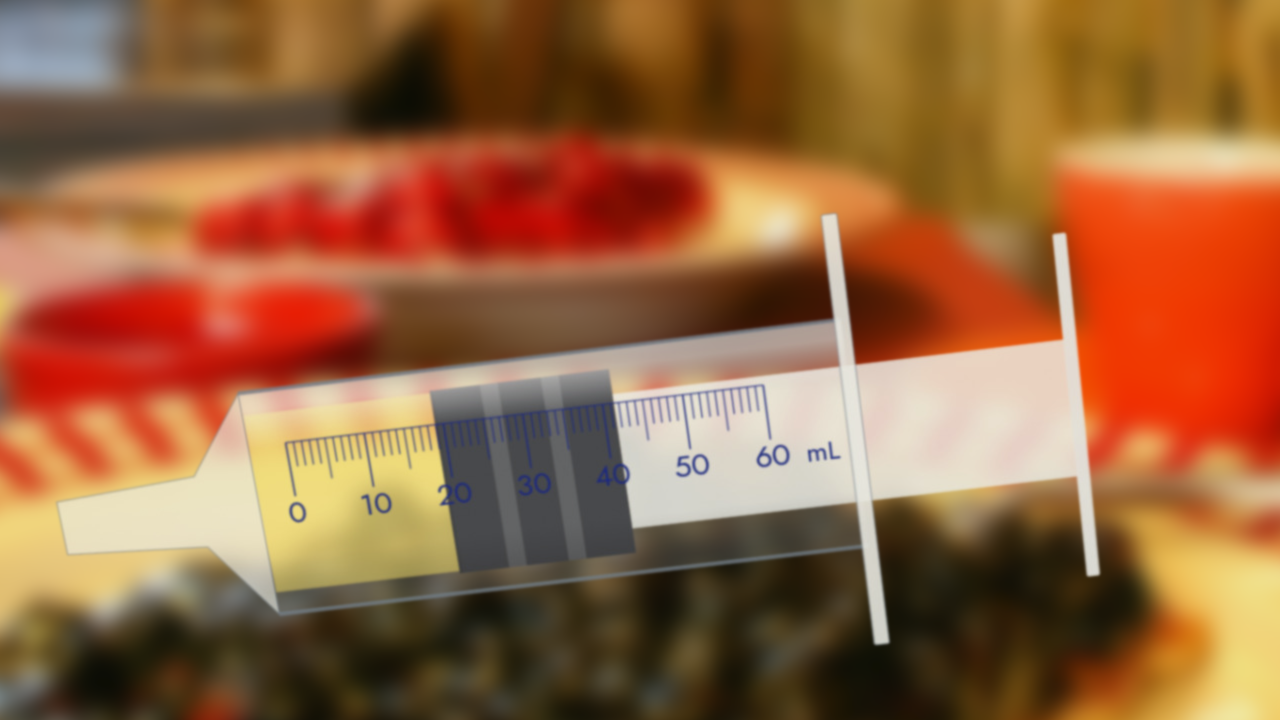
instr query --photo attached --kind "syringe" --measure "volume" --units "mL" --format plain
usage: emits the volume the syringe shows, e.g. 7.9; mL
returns 19; mL
